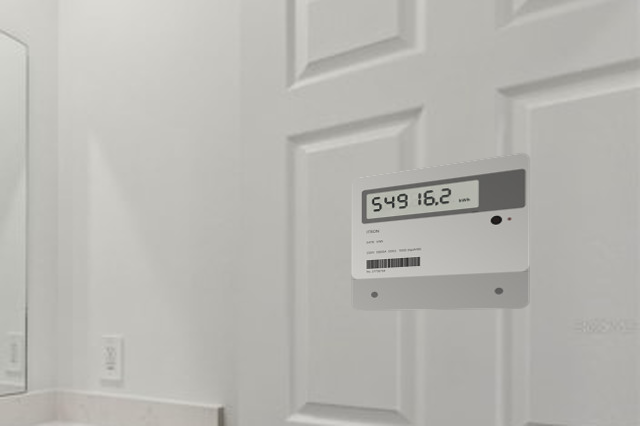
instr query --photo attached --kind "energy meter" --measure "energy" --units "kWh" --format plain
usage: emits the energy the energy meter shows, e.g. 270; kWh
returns 54916.2; kWh
